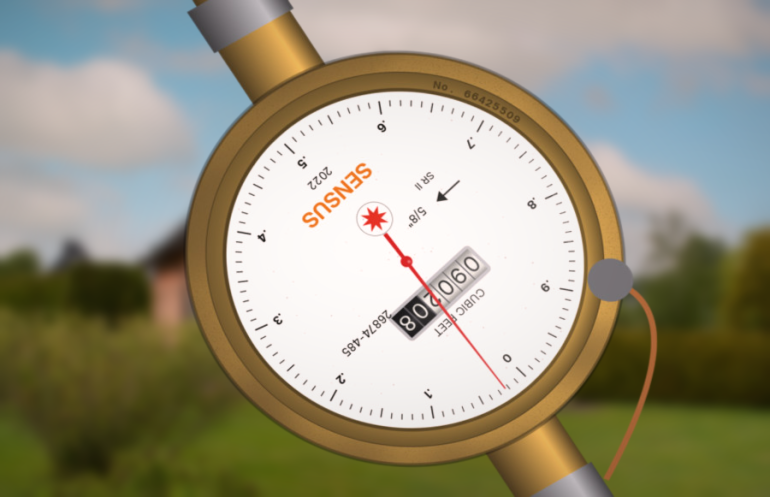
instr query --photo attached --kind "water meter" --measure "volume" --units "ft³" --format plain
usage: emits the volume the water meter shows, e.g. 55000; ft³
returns 90208.02; ft³
